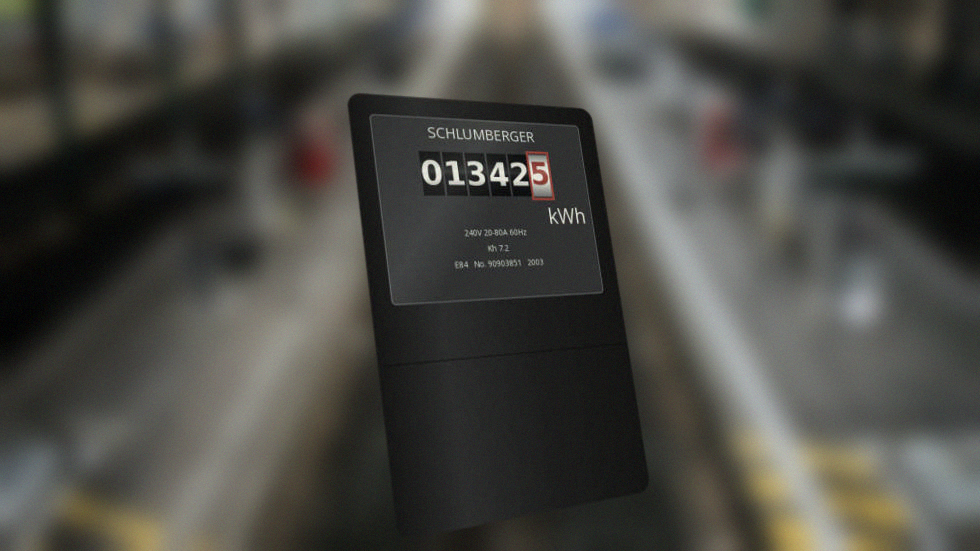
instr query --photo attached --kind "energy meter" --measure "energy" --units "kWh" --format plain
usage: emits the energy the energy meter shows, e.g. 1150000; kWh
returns 1342.5; kWh
